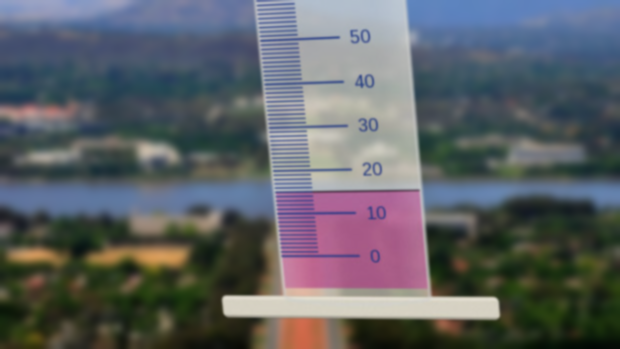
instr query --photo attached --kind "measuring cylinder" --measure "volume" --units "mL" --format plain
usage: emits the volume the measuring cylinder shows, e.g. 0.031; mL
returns 15; mL
